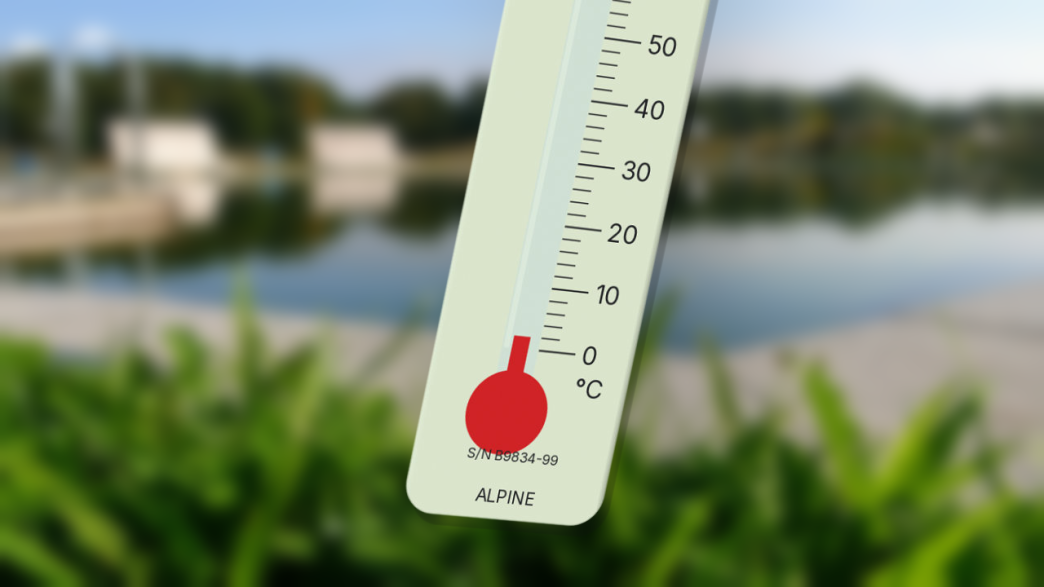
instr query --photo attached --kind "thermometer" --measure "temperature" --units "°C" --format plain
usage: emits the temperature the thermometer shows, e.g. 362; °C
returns 2; °C
